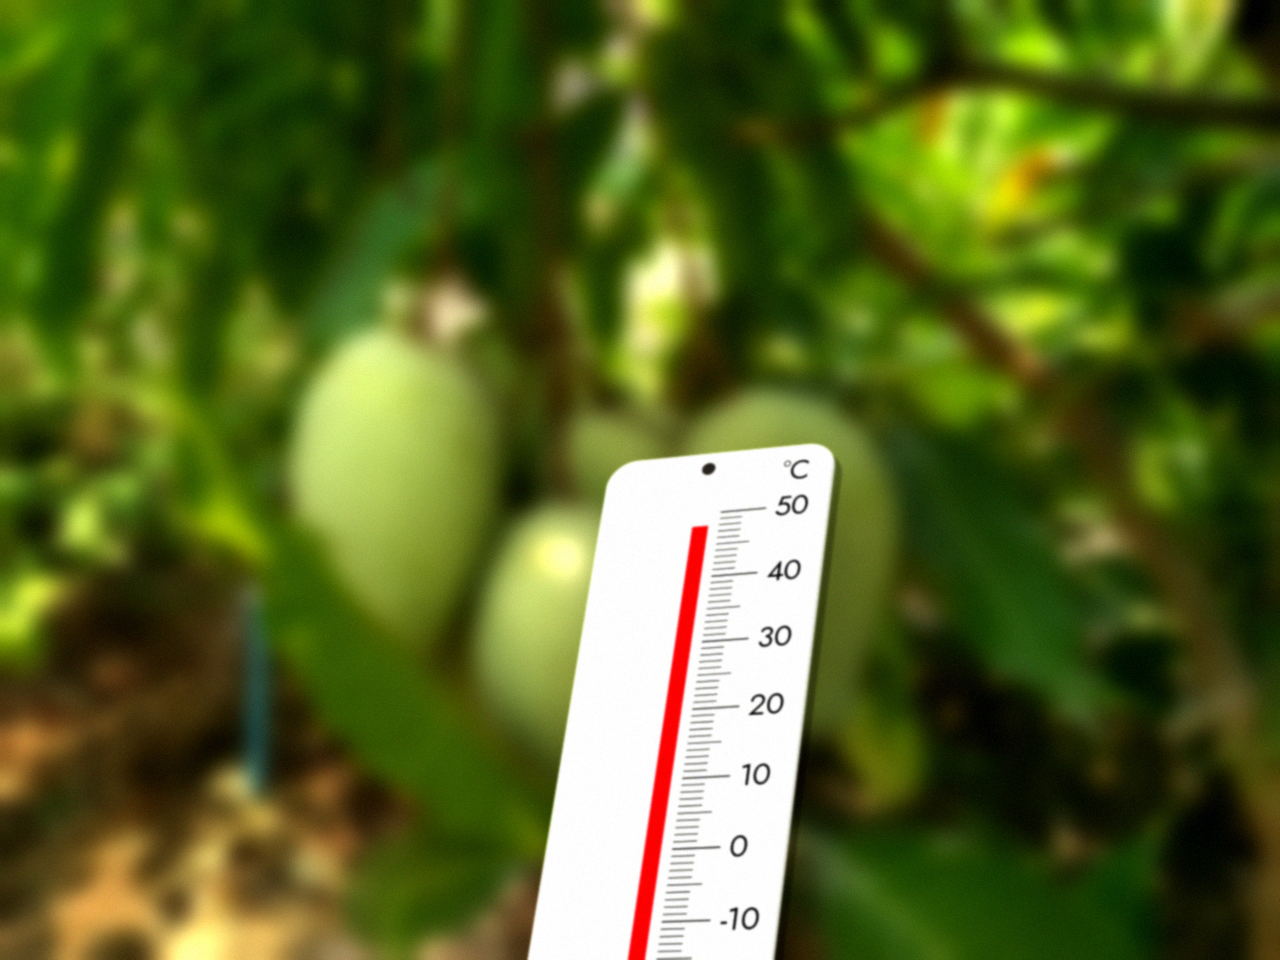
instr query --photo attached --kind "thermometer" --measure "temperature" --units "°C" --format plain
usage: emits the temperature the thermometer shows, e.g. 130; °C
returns 48; °C
